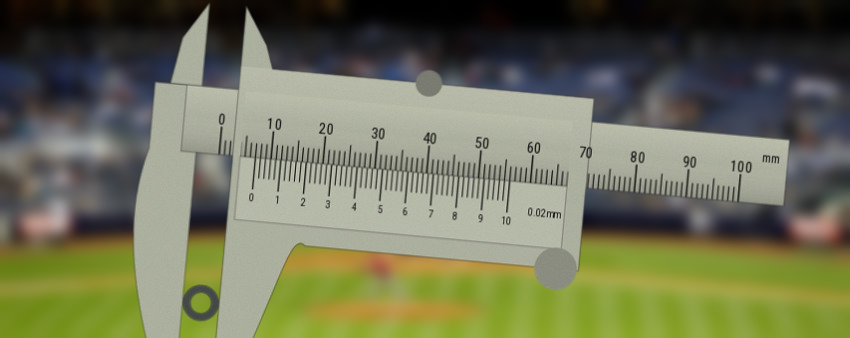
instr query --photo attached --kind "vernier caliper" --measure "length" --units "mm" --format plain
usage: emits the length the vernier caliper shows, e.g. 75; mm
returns 7.0; mm
